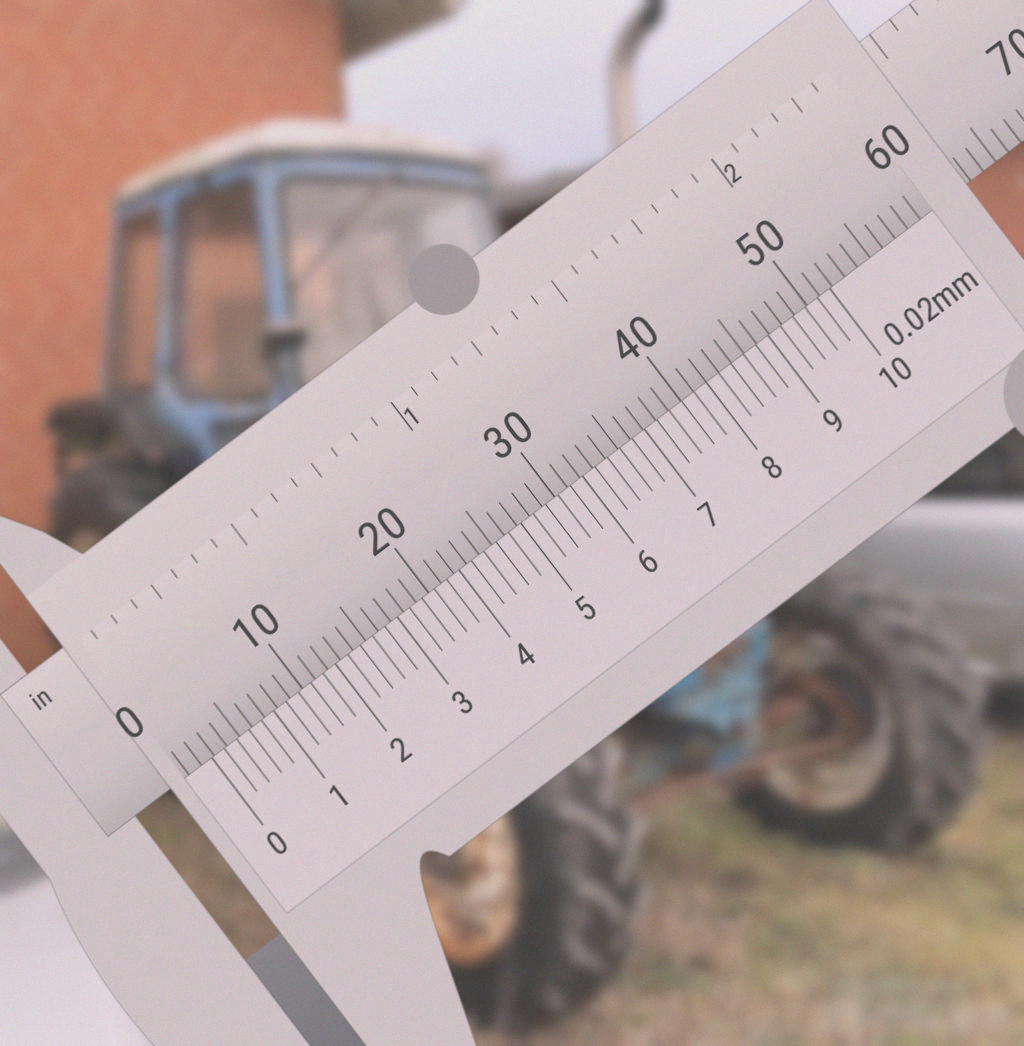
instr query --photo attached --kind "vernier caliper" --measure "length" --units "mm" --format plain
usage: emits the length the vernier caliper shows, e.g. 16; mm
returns 2.8; mm
